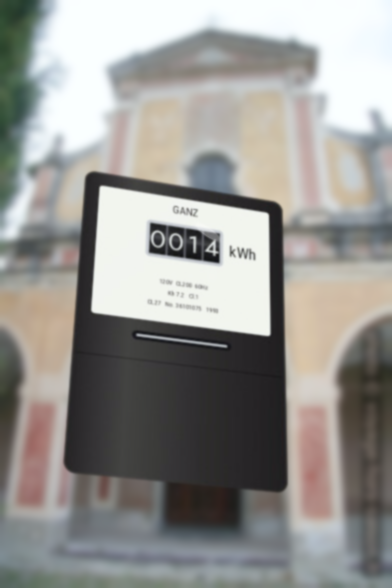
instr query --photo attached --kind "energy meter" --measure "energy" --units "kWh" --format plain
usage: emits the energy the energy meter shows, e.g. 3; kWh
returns 14; kWh
